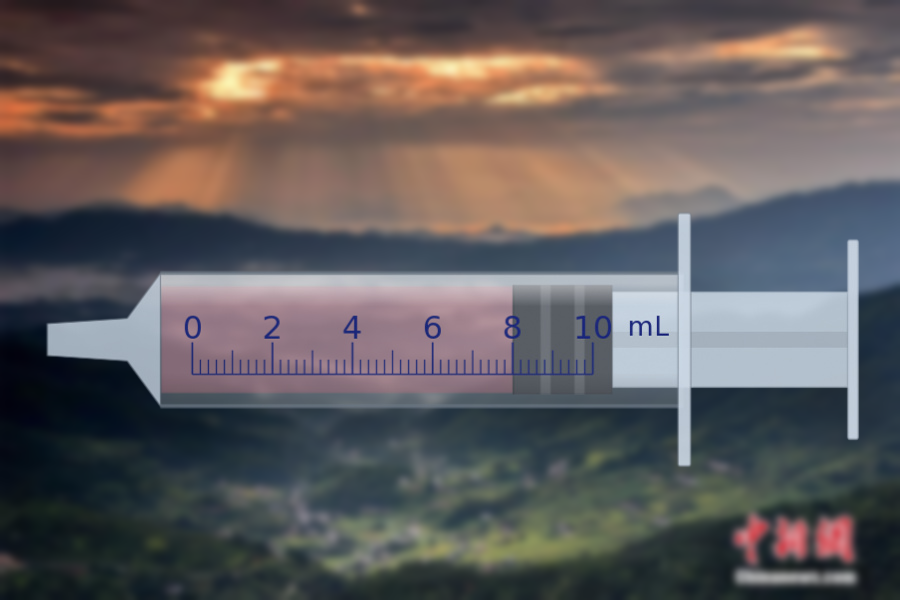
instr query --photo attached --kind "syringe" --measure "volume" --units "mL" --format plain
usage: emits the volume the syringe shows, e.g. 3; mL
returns 8; mL
